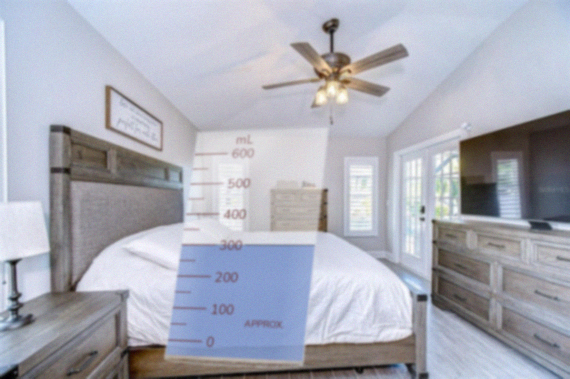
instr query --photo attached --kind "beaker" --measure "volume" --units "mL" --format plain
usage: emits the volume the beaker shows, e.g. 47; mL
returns 300; mL
